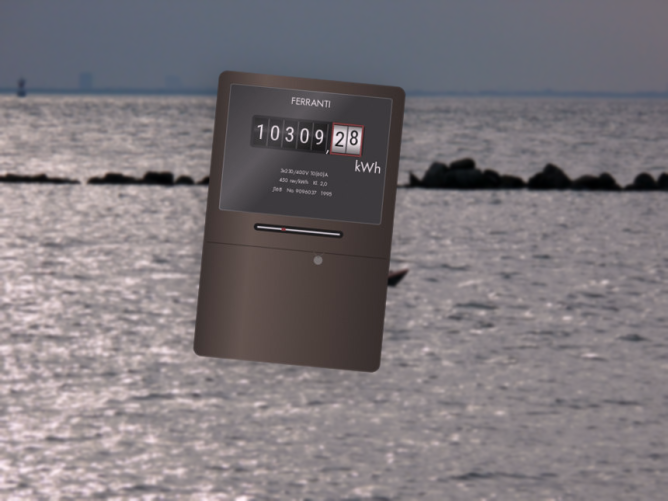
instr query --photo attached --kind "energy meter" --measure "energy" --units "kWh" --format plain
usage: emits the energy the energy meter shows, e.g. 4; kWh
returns 10309.28; kWh
